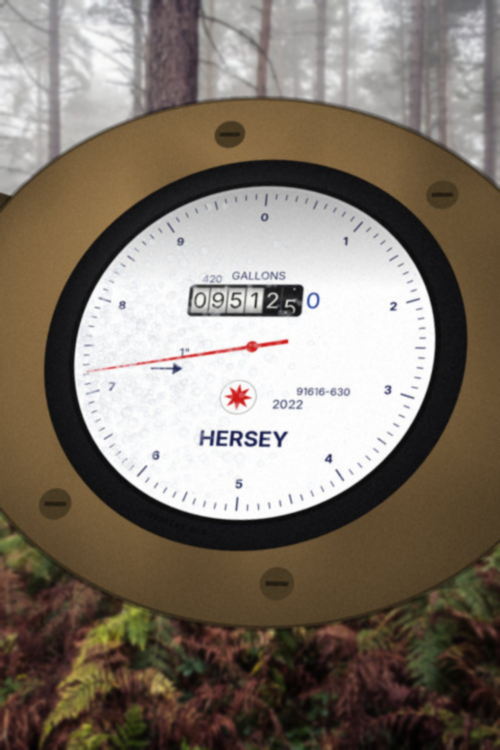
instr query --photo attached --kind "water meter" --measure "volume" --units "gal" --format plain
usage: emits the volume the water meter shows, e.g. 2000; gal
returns 951247.2; gal
